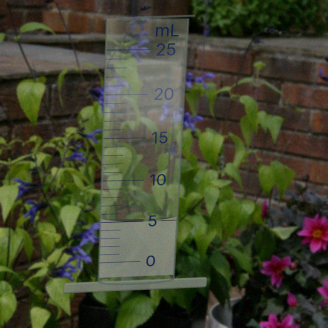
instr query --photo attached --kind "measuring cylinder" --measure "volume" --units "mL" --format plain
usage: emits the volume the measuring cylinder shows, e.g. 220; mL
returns 5; mL
